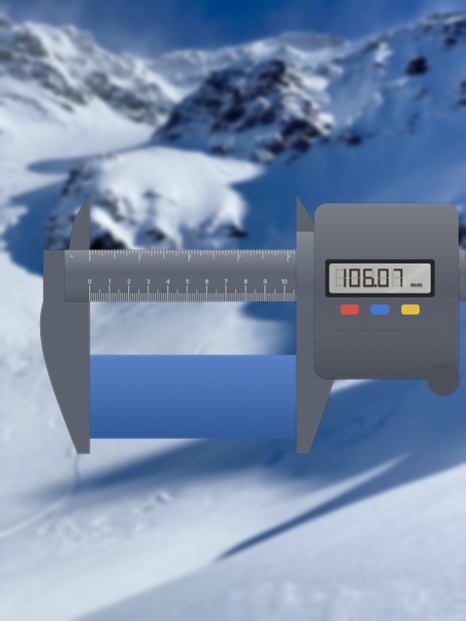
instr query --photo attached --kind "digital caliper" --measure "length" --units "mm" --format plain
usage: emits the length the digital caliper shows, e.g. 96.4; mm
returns 106.07; mm
